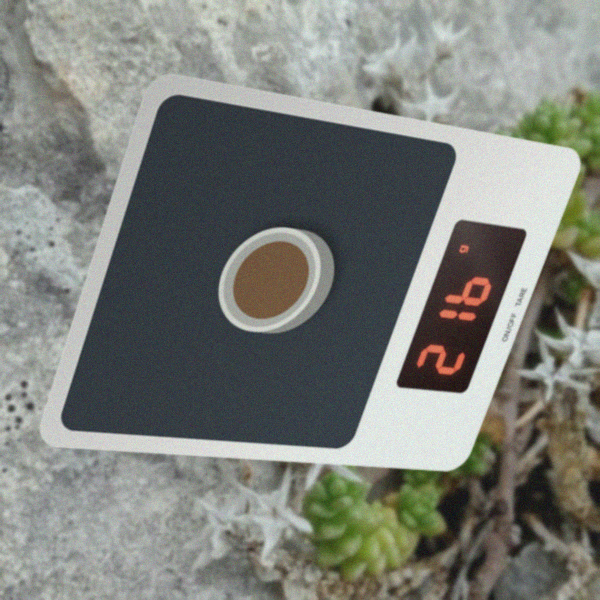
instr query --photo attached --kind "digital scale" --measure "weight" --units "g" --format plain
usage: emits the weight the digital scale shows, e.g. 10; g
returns 216; g
